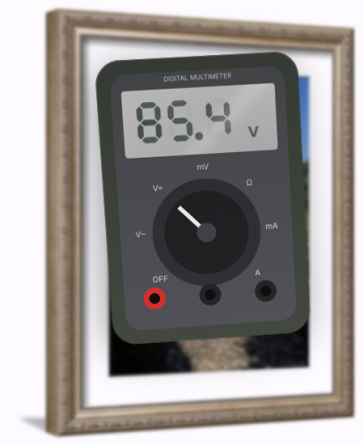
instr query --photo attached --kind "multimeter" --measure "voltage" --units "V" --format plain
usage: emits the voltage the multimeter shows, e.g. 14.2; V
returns 85.4; V
